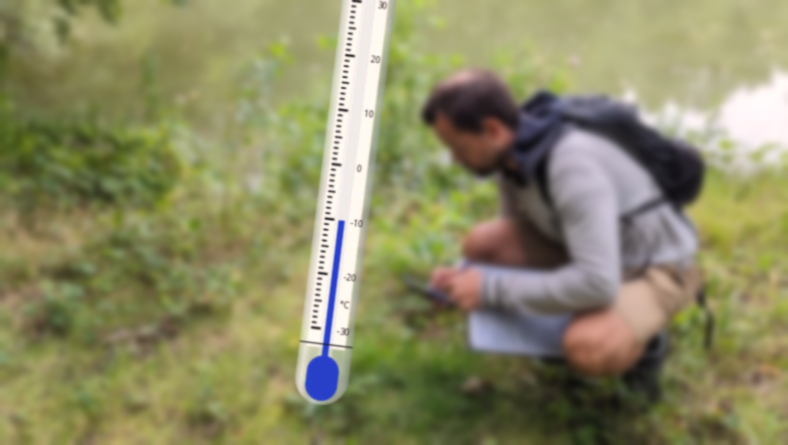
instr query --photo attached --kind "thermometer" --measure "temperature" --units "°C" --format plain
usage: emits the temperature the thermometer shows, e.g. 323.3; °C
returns -10; °C
